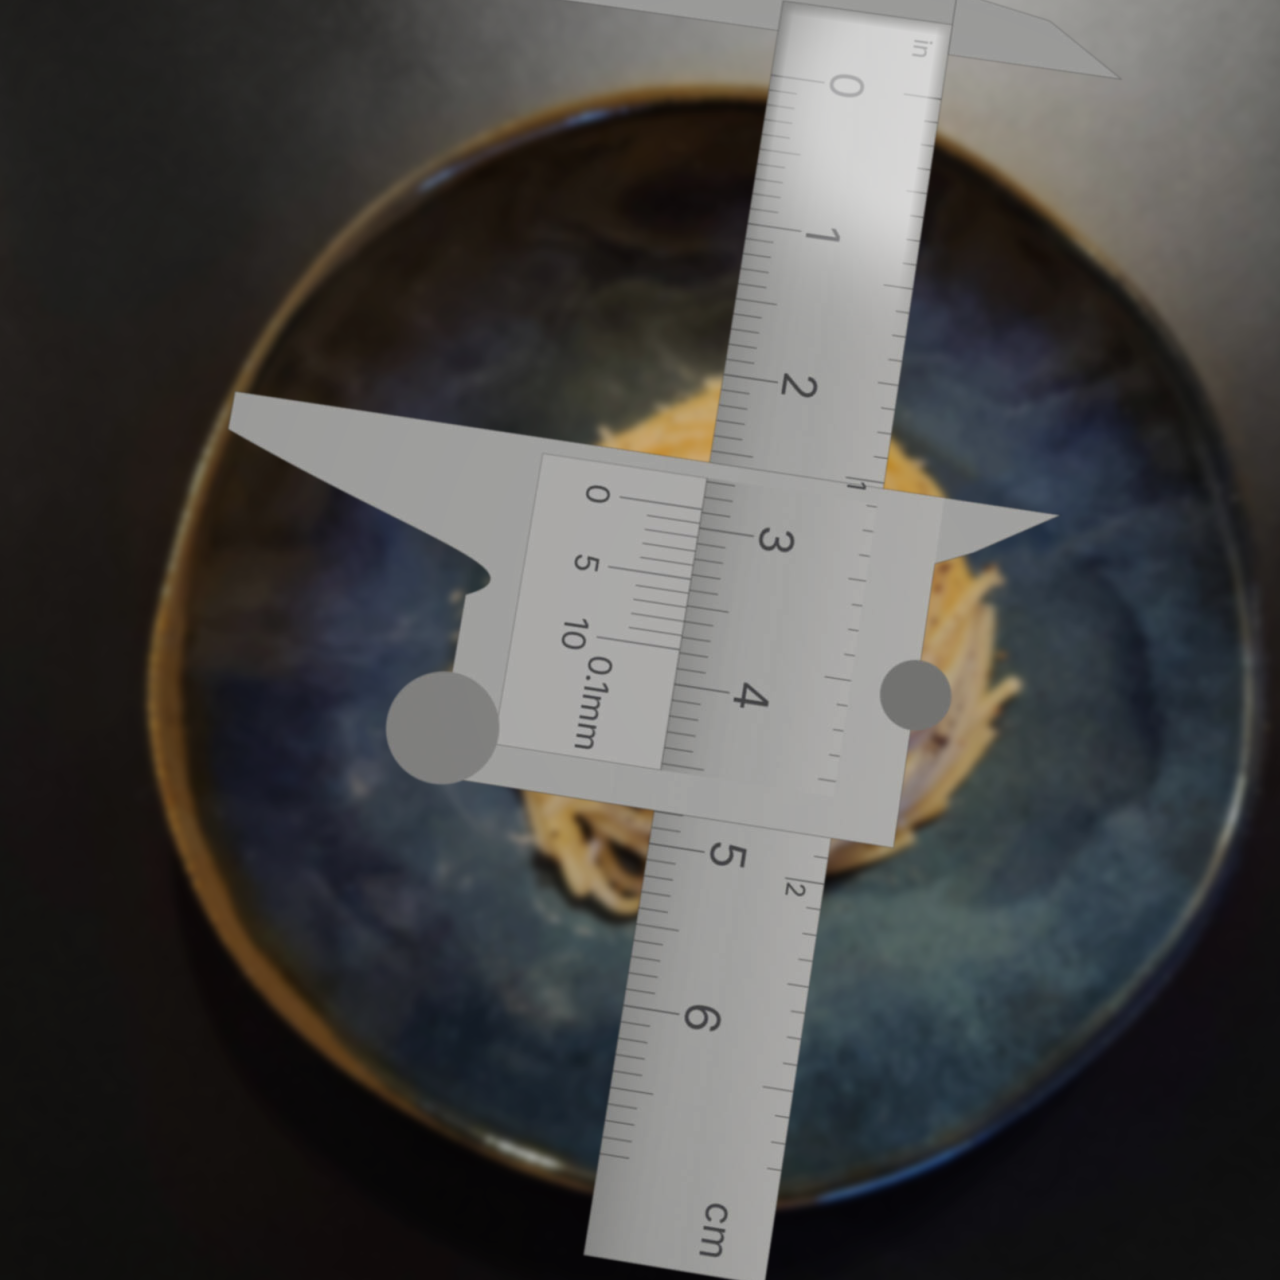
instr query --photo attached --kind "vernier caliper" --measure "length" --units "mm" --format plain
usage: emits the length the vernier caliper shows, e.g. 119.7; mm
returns 28.8; mm
